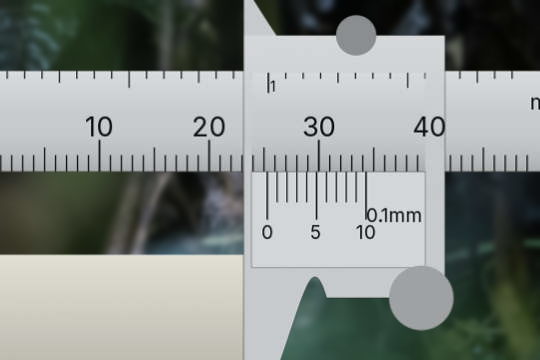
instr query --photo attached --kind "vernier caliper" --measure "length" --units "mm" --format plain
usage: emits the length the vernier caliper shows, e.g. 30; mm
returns 25.3; mm
